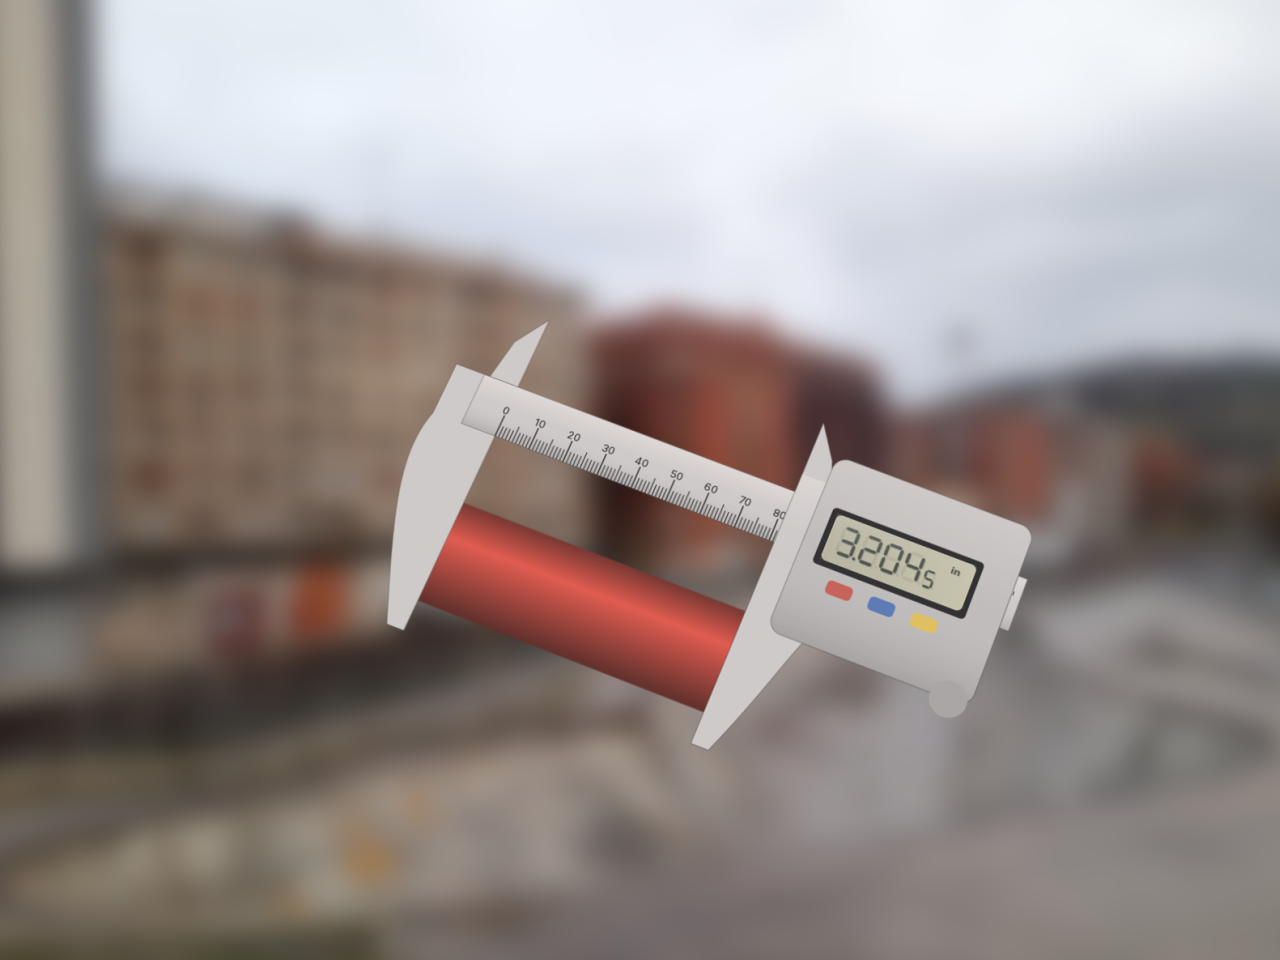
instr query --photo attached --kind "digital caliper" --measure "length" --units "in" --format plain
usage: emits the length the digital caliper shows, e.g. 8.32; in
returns 3.2045; in
